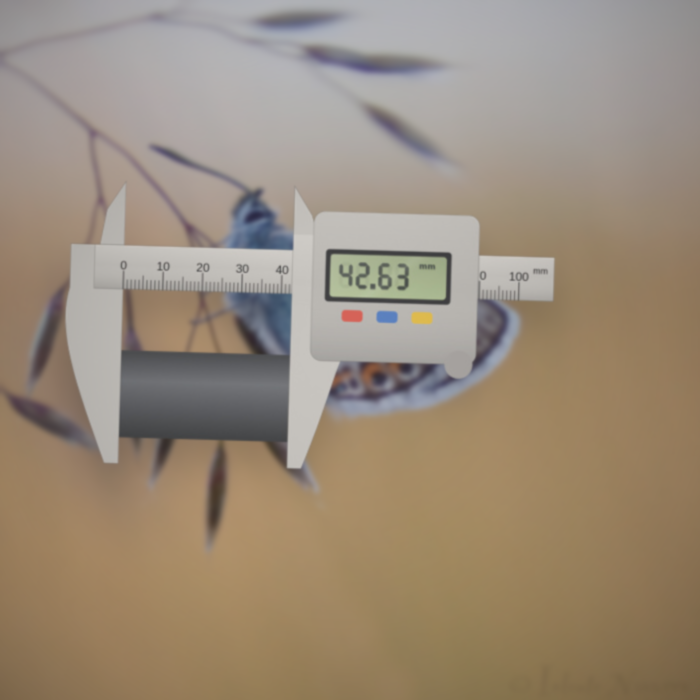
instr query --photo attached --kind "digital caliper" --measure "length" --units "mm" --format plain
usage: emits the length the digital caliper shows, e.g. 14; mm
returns 42.63; mm
